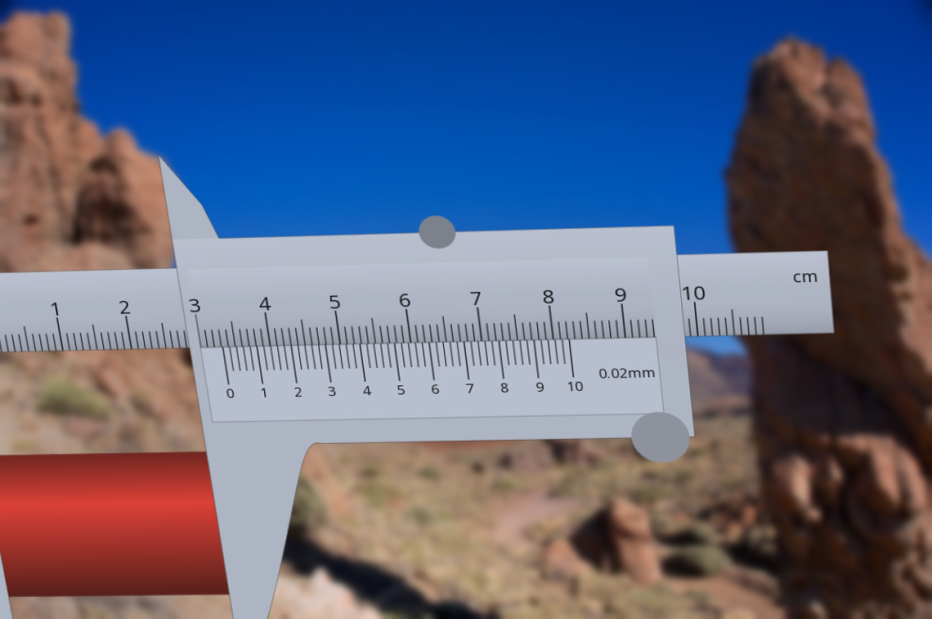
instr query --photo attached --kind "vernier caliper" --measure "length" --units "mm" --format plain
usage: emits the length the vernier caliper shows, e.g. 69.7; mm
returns 33.2; mm
